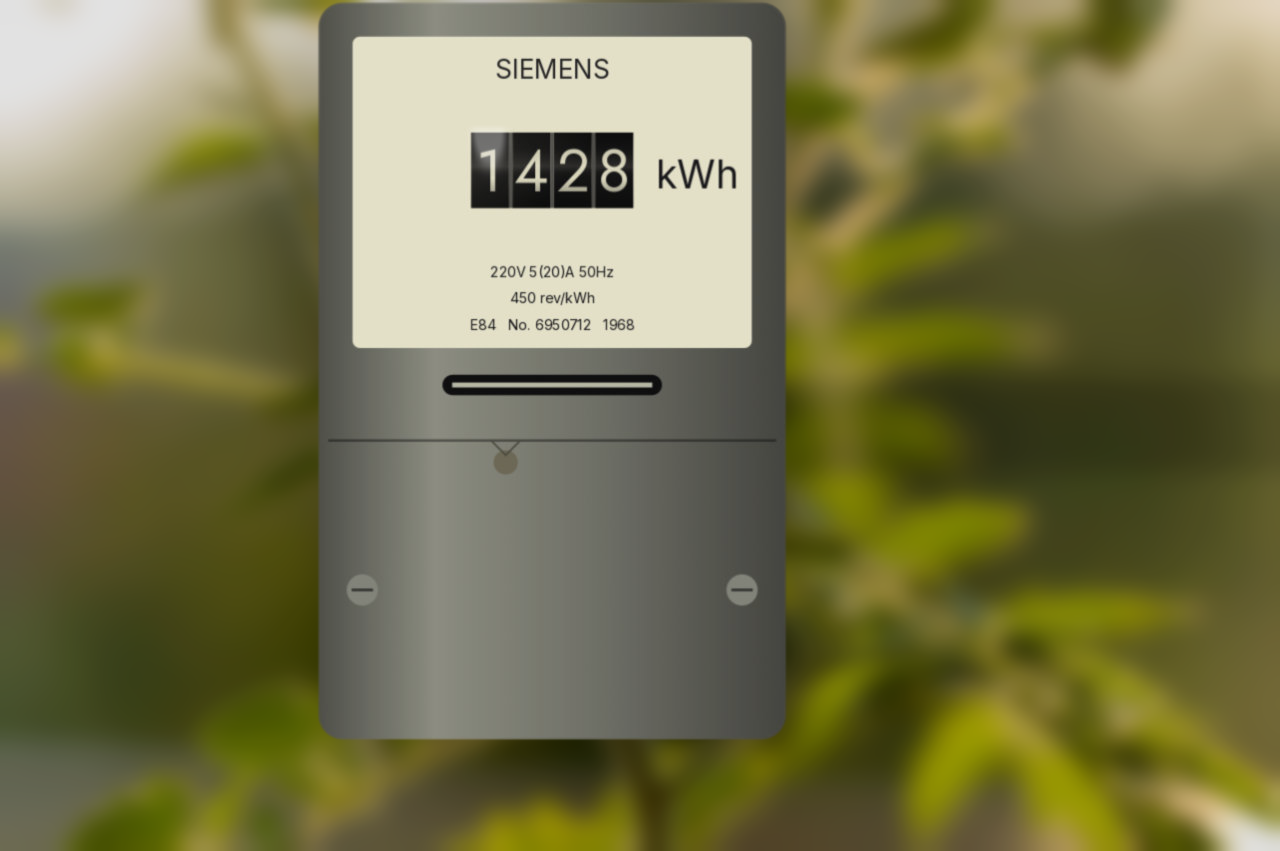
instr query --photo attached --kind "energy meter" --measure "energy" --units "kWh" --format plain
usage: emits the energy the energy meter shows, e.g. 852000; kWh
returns 1428; kWh
